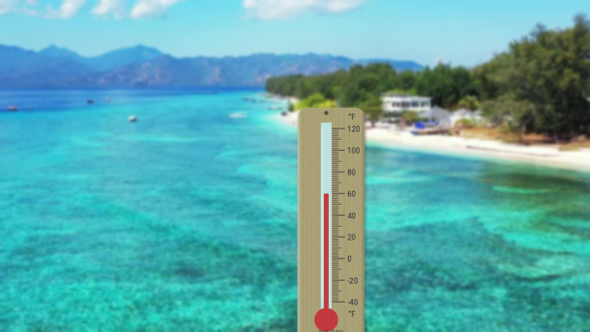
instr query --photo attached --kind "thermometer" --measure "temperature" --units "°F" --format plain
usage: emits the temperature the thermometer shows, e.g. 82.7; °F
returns 60; °F
